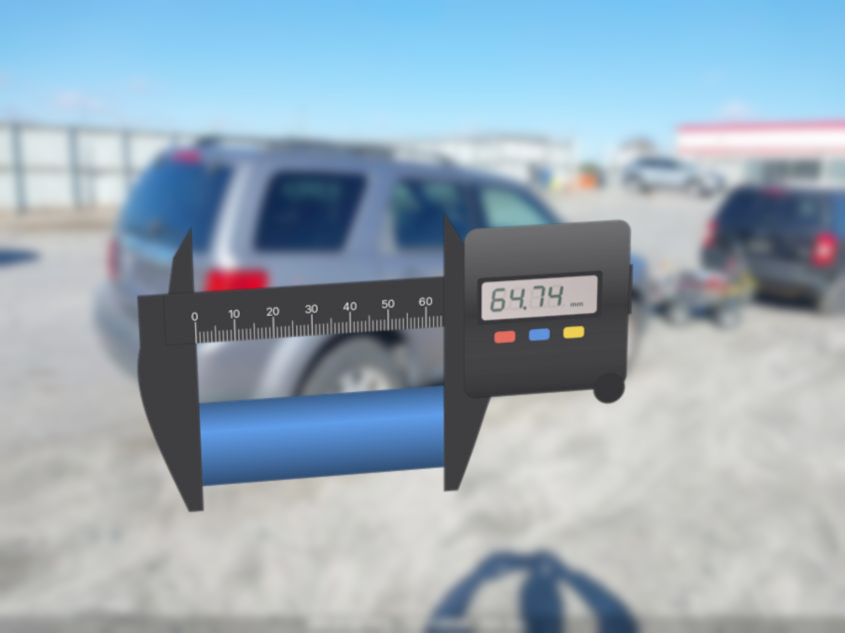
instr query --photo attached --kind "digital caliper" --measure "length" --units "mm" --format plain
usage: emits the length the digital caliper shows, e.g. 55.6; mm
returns 64.74; mm
